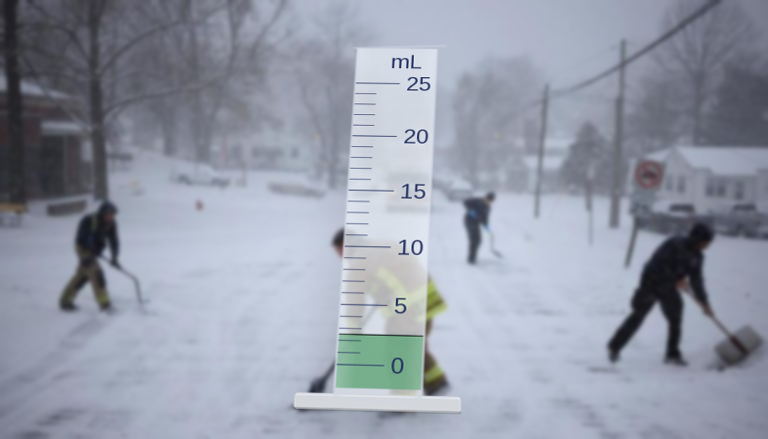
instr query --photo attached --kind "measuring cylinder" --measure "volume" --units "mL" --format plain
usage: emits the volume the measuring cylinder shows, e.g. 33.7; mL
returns 2.5; mL
